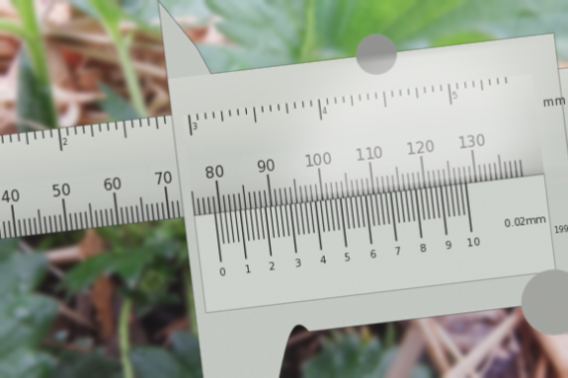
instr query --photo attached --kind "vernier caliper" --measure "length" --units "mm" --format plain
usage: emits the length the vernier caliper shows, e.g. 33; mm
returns 79.0; mm
